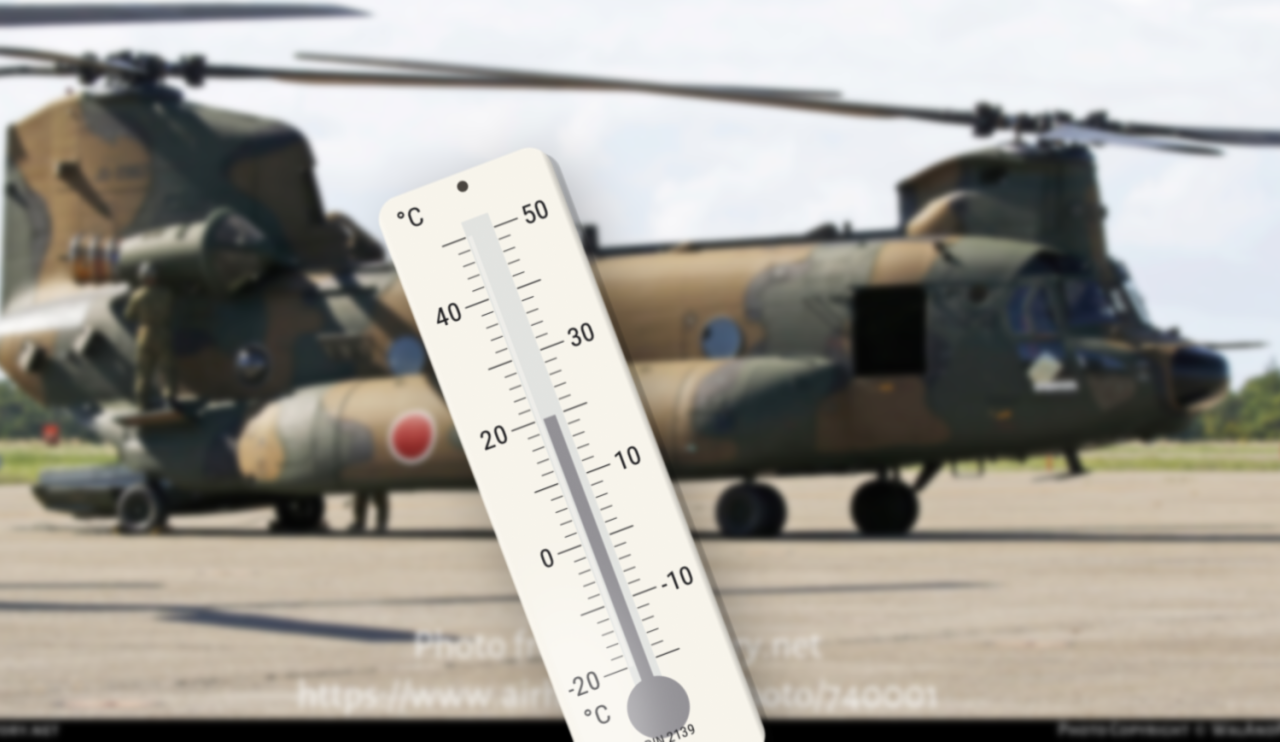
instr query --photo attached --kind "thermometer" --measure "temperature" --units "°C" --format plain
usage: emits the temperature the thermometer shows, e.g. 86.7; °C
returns 20; °C
